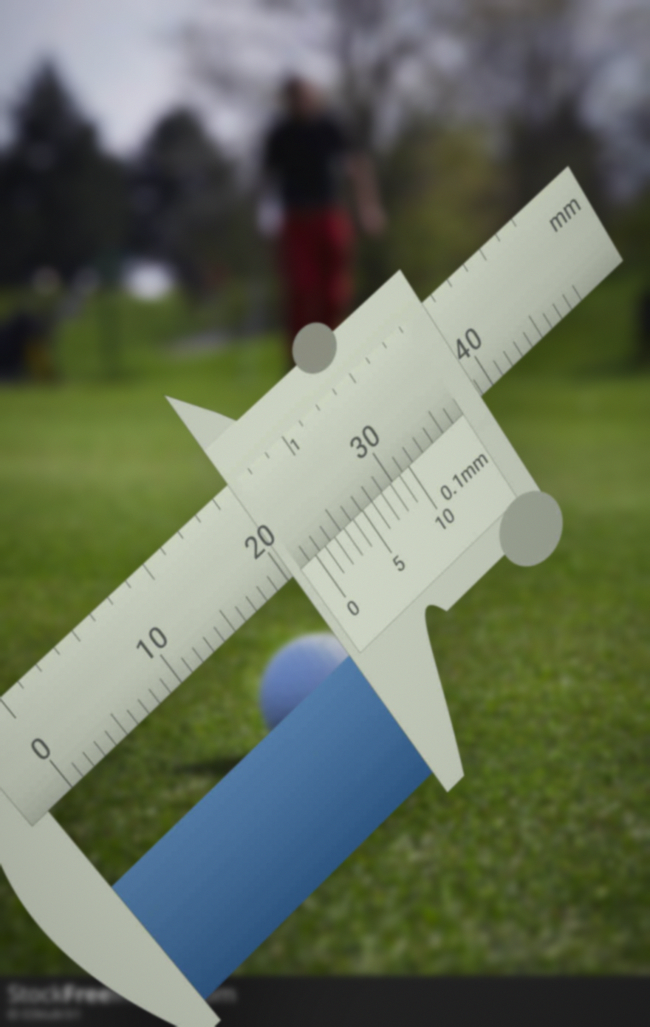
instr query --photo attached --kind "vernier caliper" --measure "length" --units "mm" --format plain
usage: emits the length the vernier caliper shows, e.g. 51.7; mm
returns 22.6; mm
